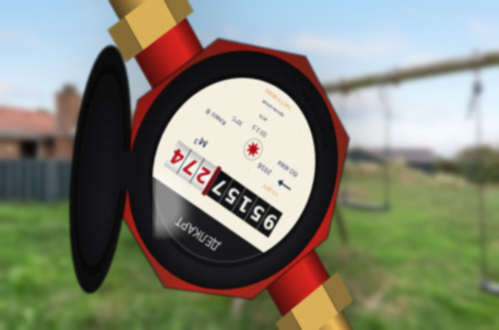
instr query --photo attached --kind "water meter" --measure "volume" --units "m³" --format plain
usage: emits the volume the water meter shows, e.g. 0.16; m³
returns 95157.274; m³
